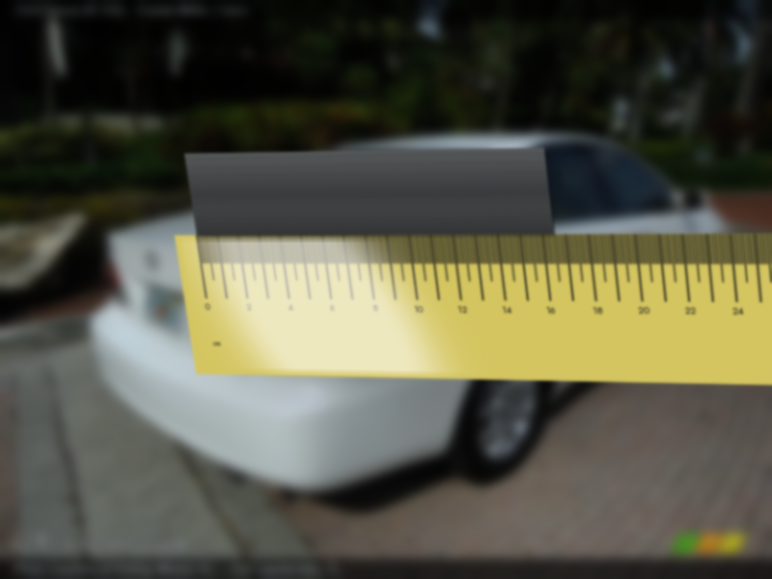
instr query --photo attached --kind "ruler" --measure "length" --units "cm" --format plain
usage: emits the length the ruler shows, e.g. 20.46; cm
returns 16.5; cm
